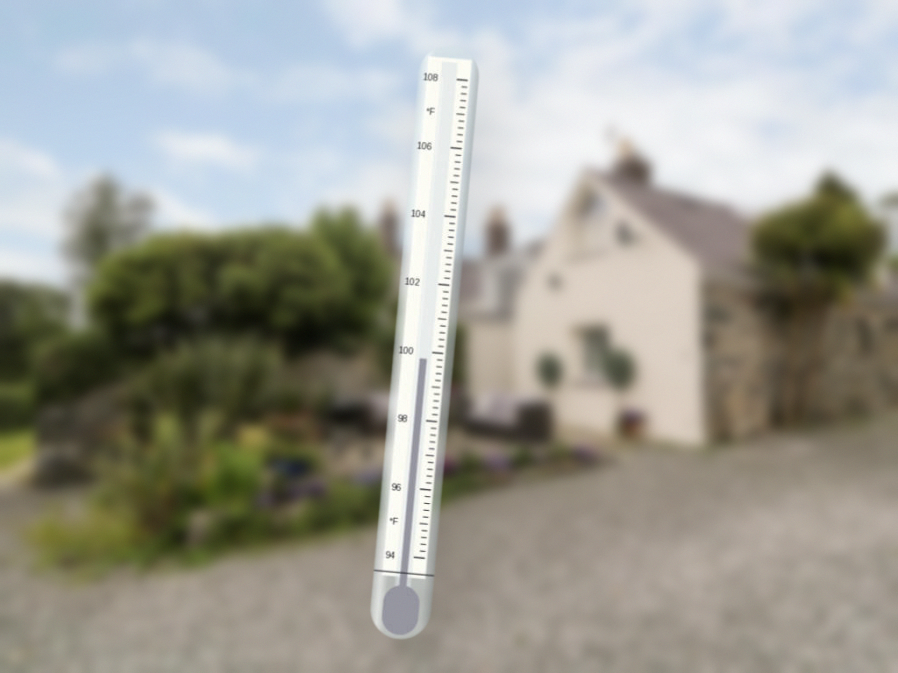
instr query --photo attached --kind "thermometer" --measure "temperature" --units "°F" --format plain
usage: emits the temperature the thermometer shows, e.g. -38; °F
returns 99.8; °F
